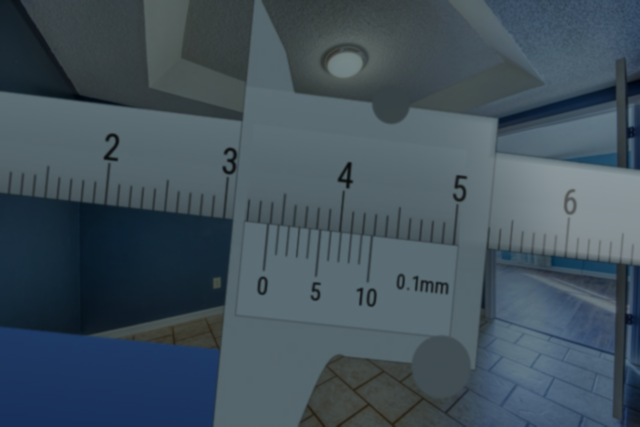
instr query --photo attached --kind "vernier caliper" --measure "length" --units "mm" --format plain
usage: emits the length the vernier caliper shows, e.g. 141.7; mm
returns 33.8; mm
